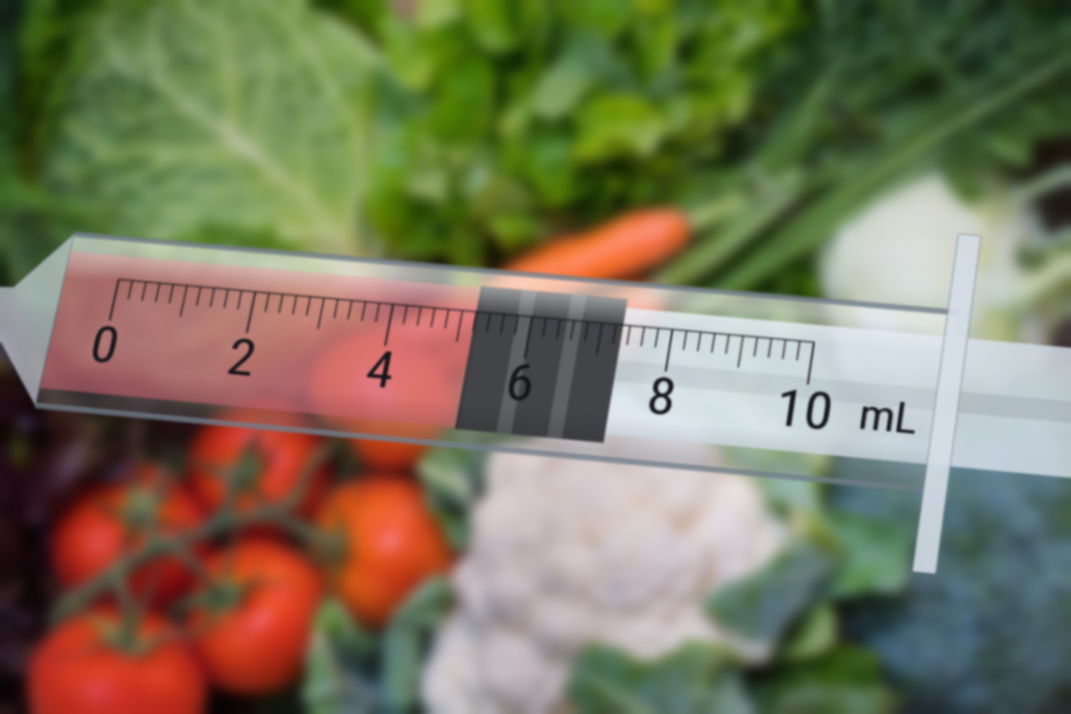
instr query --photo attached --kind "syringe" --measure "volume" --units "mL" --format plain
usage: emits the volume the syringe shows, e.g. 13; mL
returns 5.2; mL
